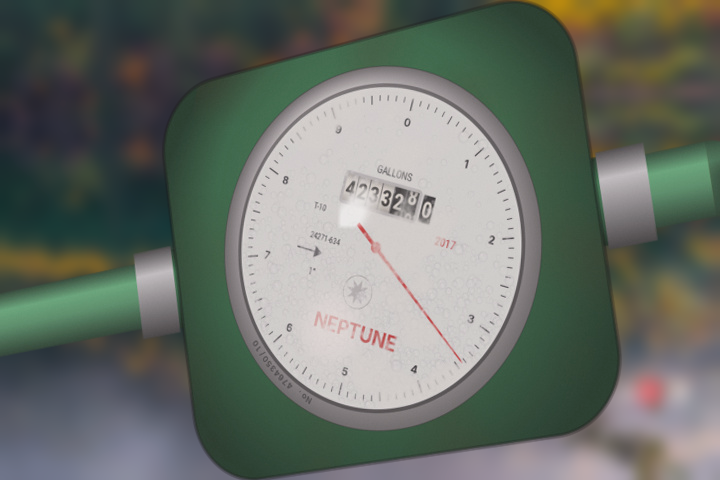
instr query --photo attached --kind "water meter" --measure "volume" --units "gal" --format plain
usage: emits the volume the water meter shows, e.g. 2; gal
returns 4233283.4; gal
